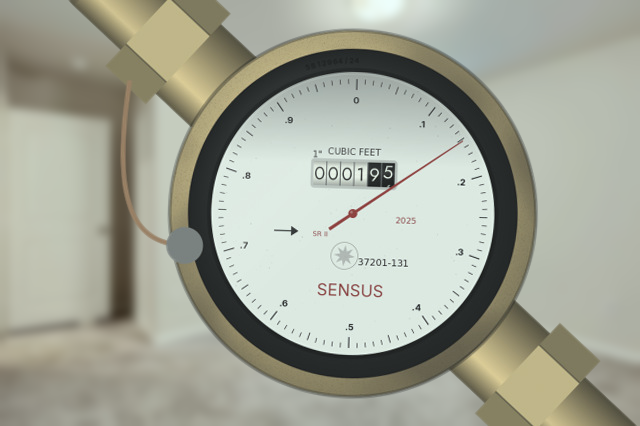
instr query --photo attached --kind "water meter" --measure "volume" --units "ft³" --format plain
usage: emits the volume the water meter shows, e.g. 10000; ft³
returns 195.15; ft³
